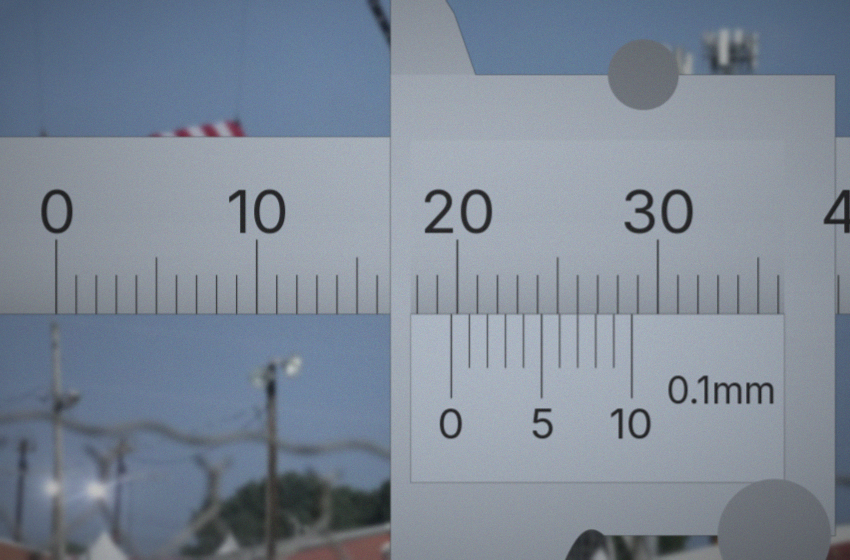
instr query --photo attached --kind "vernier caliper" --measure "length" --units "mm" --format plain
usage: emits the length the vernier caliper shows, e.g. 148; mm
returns 19.7; mm
